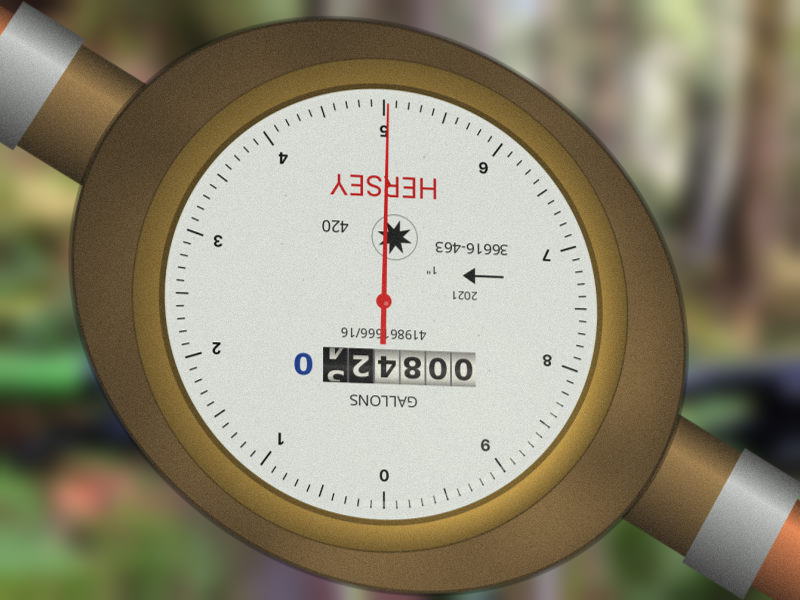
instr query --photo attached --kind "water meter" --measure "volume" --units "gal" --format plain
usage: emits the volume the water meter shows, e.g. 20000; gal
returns 84235.0; gal
